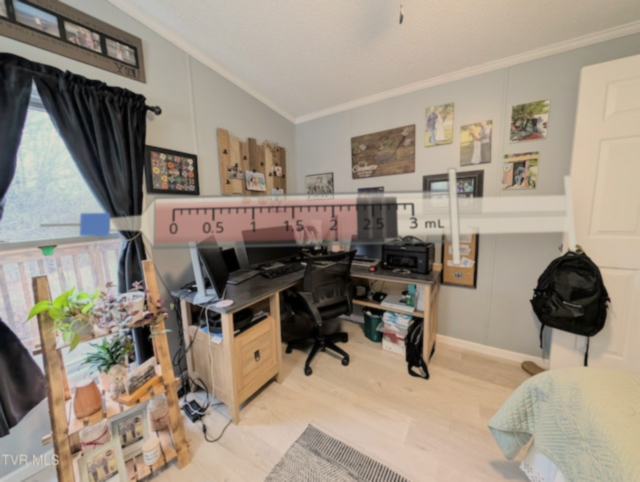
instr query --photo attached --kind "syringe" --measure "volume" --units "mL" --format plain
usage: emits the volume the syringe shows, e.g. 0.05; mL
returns 2.3; mL
